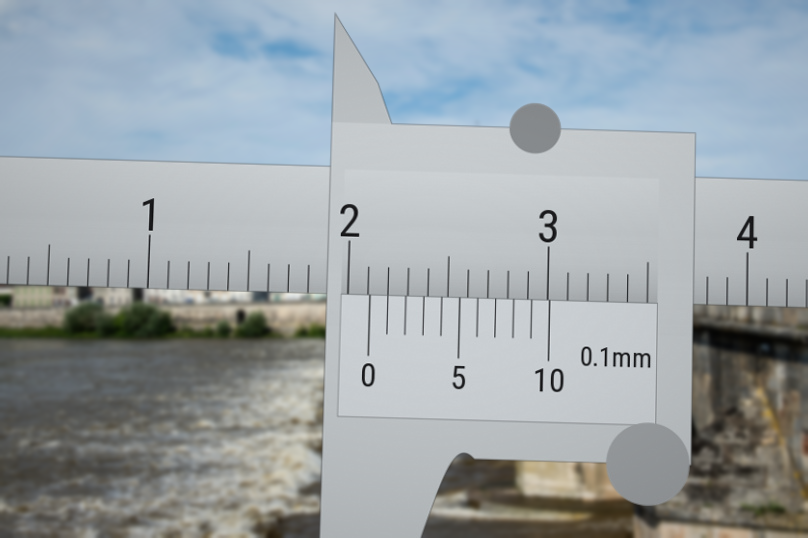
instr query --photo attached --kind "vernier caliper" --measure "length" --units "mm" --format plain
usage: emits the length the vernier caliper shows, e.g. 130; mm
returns 21.1; mm
